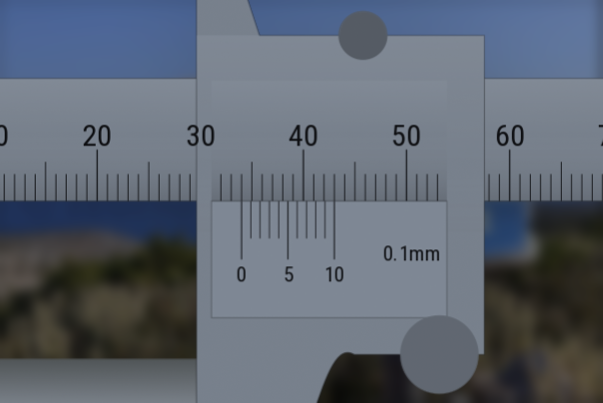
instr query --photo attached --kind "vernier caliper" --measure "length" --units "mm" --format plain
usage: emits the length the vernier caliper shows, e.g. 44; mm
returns 34.0; mm
